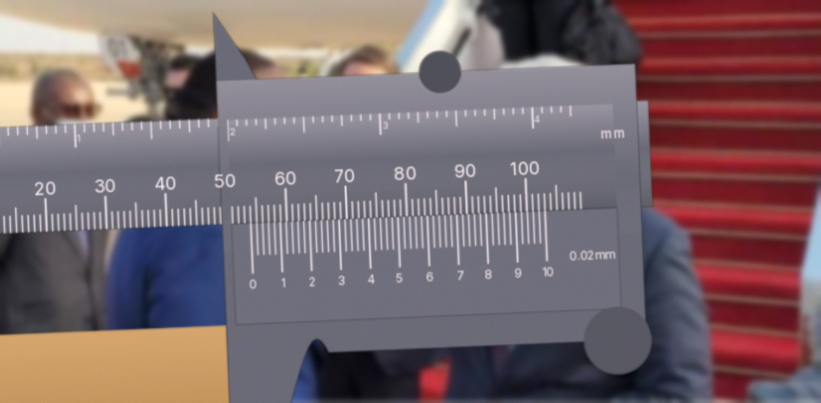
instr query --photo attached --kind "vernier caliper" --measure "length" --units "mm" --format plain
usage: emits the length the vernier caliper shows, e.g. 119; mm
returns 54.0; mm
